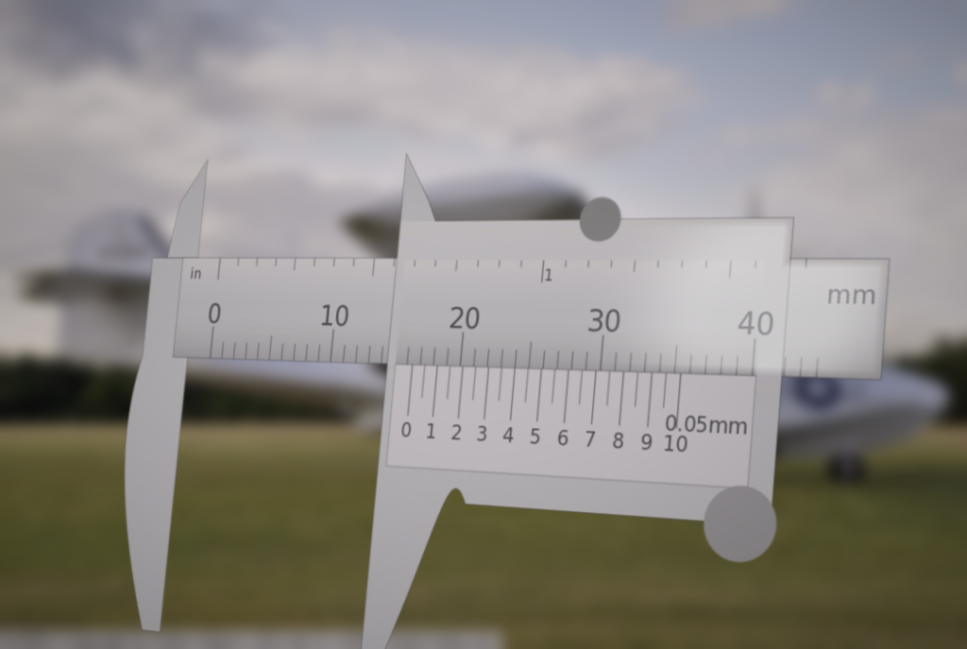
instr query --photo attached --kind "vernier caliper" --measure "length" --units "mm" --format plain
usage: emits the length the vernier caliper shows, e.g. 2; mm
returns 16.4; mm
